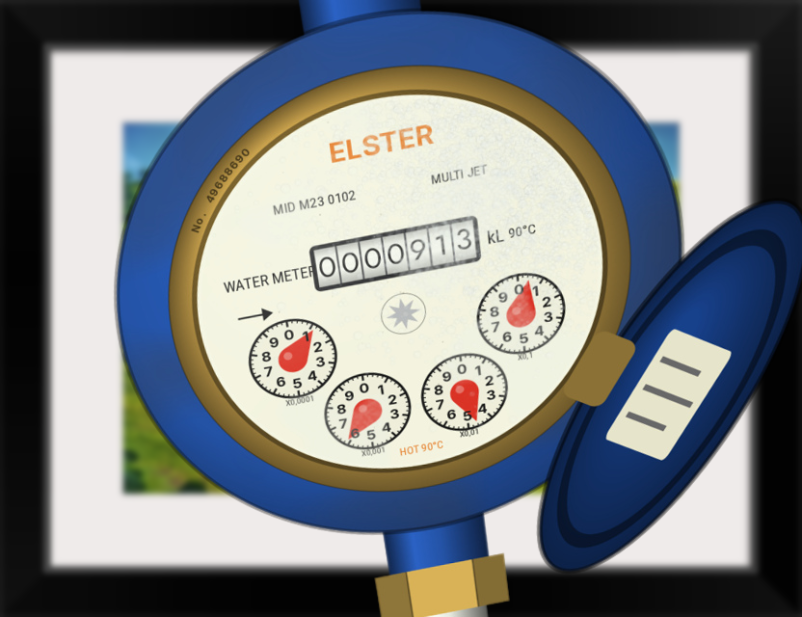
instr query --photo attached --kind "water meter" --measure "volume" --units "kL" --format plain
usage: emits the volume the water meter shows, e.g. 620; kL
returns 913.0461; kL
